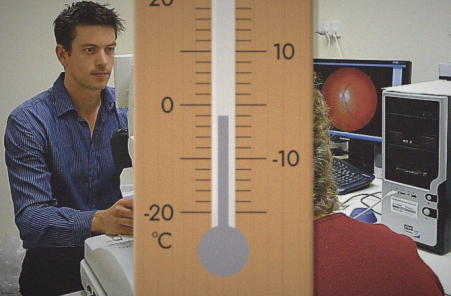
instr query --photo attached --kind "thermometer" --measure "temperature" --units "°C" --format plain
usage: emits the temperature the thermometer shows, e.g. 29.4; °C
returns -2; °C
